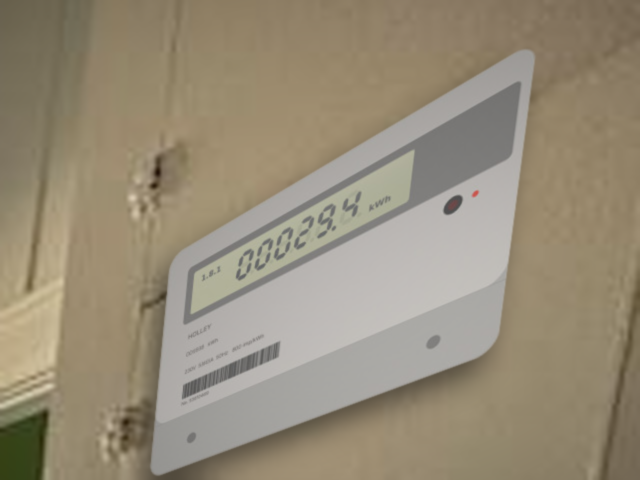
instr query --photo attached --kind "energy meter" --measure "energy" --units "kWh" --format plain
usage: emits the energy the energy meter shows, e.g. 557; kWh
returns 29.4; kWh
